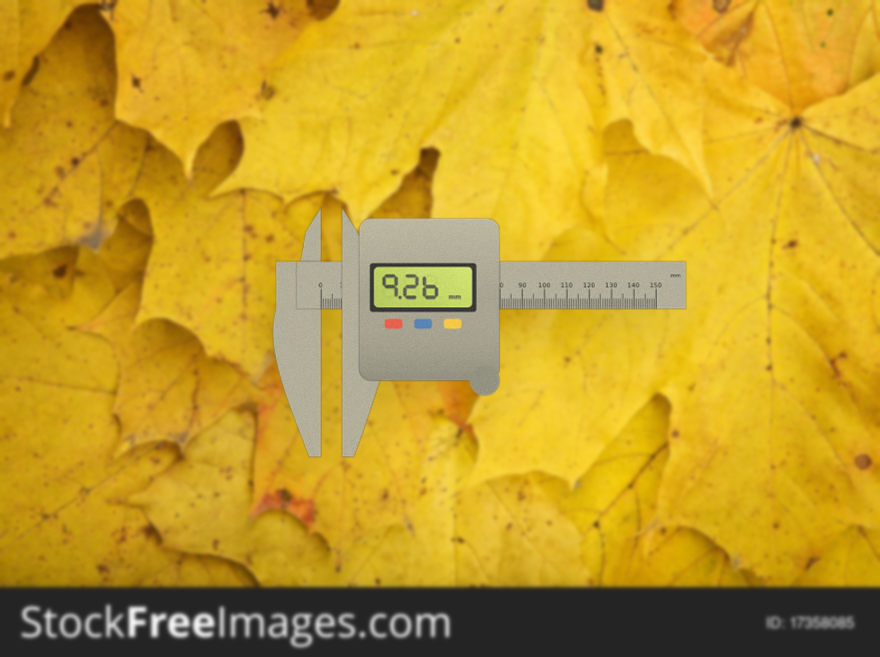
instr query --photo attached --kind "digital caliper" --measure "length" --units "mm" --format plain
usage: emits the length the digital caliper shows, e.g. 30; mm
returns 9.26; mm
